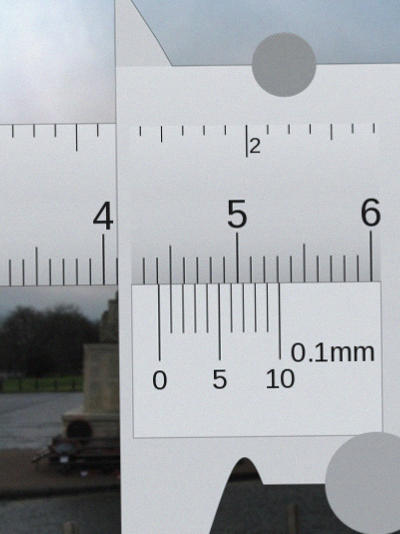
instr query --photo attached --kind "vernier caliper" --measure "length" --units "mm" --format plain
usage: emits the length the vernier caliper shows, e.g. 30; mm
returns 44.1; mm
